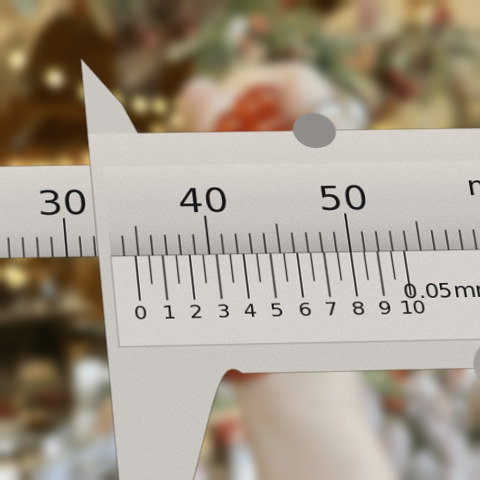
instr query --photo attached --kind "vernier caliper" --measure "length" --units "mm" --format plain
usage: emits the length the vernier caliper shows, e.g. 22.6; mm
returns 34.8; mm
